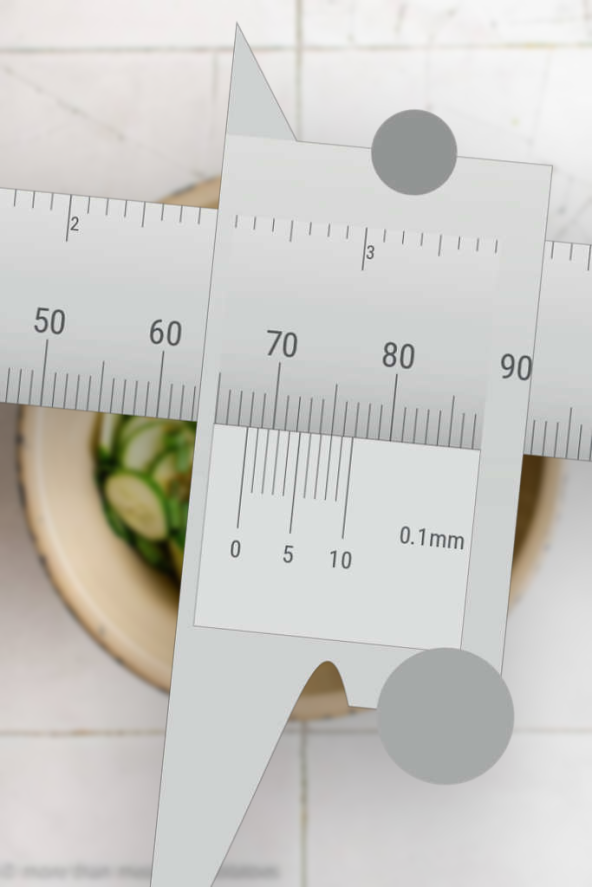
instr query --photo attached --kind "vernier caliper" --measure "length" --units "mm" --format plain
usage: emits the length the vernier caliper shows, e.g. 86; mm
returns 67.8; mm
